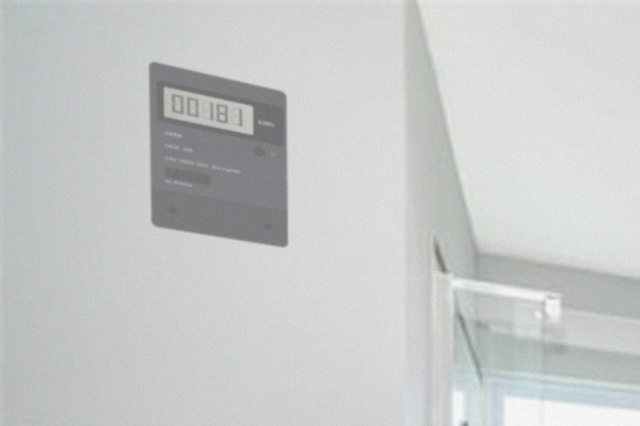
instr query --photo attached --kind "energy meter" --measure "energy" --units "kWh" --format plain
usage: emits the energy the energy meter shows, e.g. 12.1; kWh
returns 181; kWh
